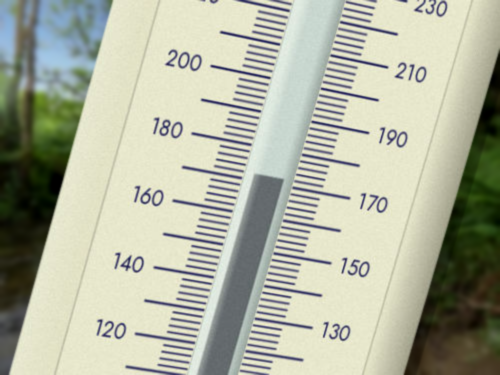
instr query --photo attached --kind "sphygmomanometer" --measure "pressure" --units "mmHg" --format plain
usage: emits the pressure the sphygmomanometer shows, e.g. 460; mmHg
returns 172; mmHg
